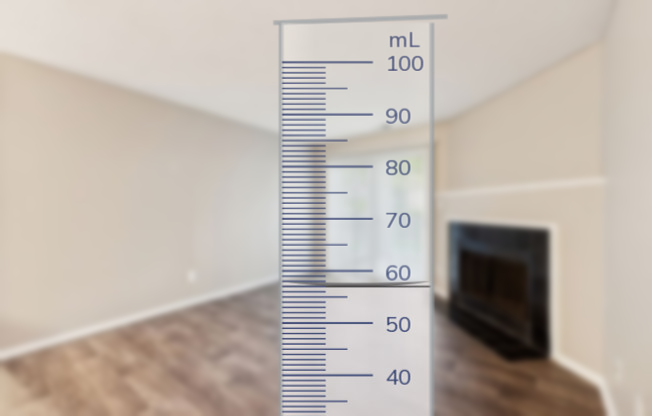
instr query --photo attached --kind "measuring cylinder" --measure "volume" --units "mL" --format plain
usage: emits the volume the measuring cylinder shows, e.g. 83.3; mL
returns 57; mL
